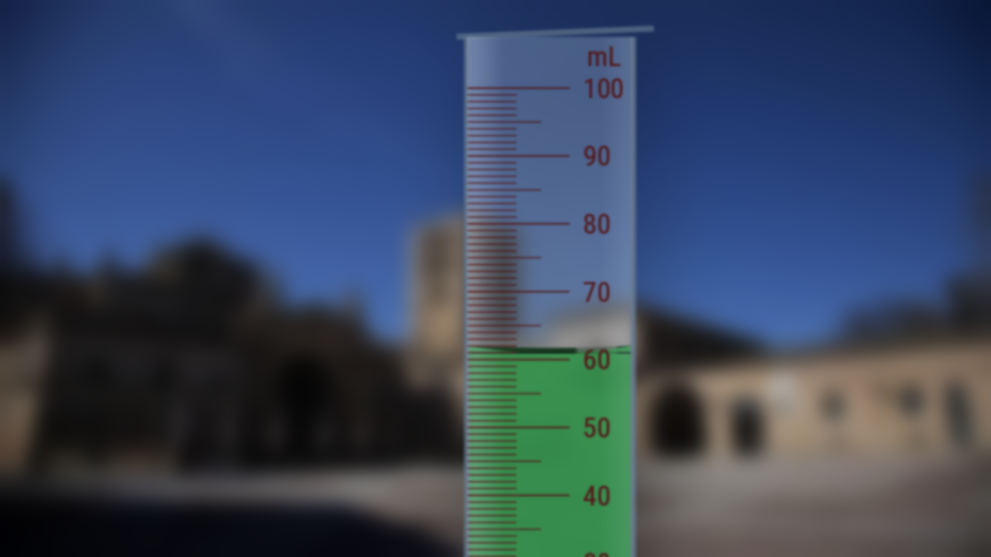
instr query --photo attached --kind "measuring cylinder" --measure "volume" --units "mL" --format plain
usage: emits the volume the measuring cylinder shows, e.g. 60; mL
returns 61; mL
